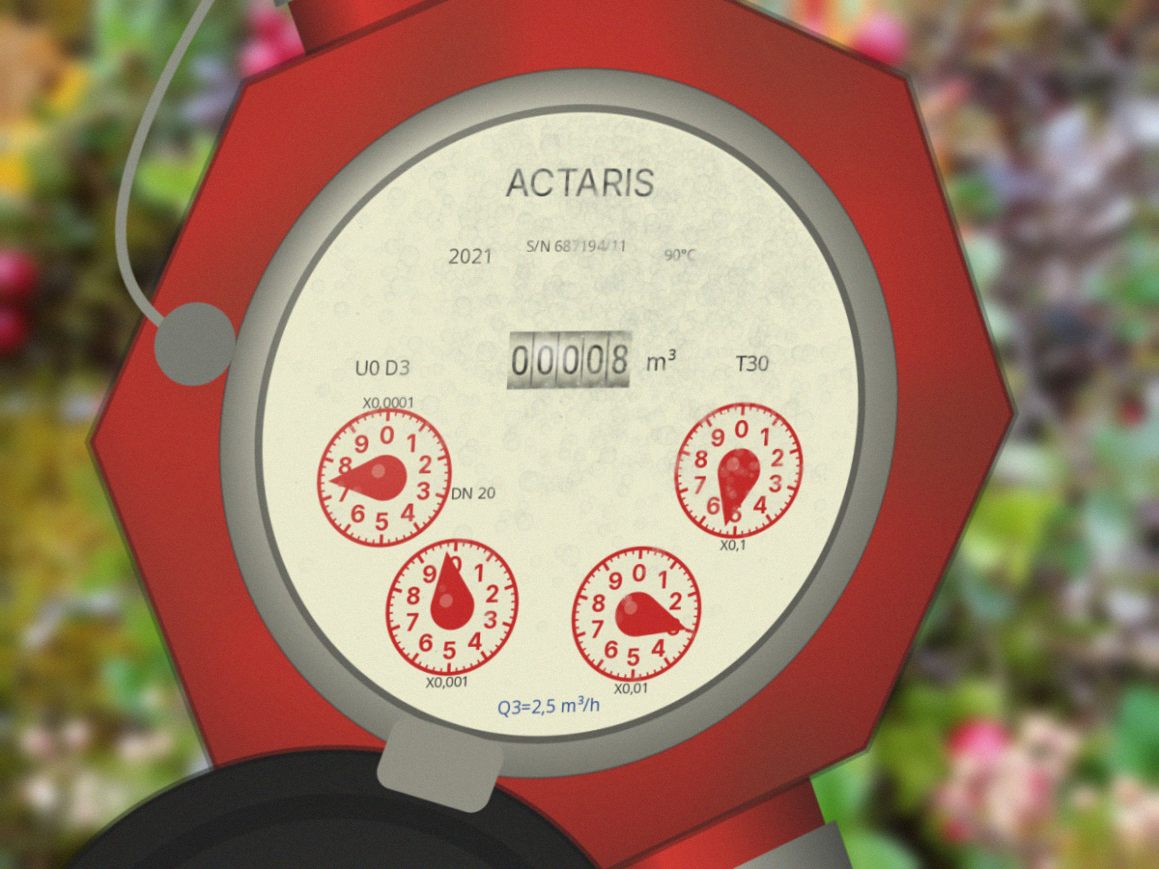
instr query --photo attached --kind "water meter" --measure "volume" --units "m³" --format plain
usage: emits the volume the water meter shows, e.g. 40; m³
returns 8.5297; m³
